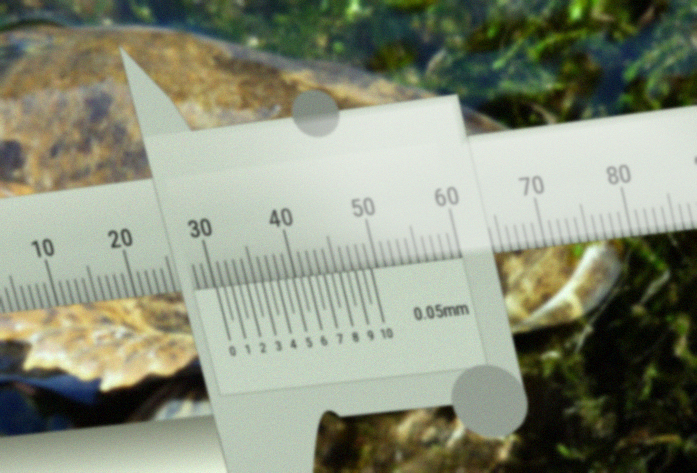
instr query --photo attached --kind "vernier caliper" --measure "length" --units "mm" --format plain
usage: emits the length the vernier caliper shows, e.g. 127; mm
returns 30.2; mm
